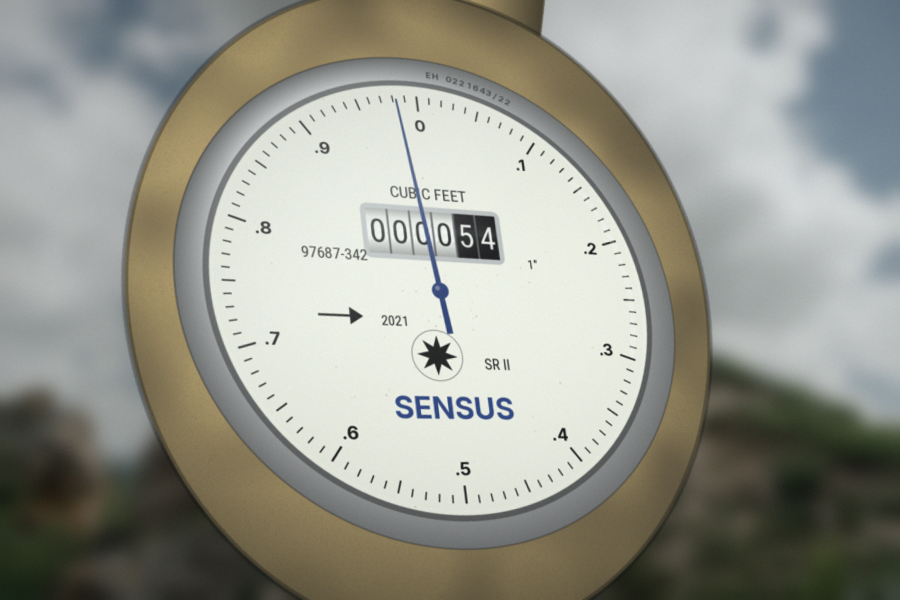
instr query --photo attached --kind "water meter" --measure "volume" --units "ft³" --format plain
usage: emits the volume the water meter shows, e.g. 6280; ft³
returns 53.98; ft³
